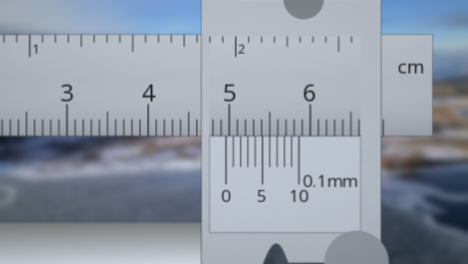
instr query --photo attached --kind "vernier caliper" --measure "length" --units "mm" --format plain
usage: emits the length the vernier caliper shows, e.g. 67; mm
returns 49.6; mm
